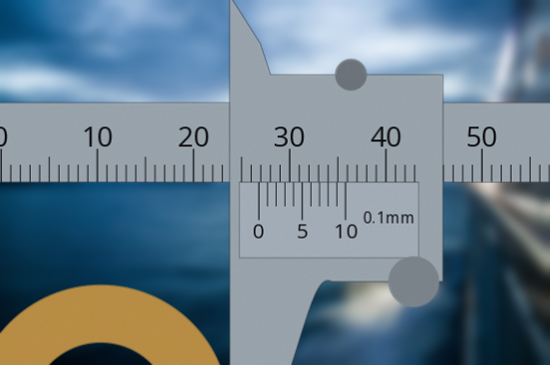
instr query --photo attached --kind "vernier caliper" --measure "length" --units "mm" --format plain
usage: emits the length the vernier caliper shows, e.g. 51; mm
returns 26.8; mm
